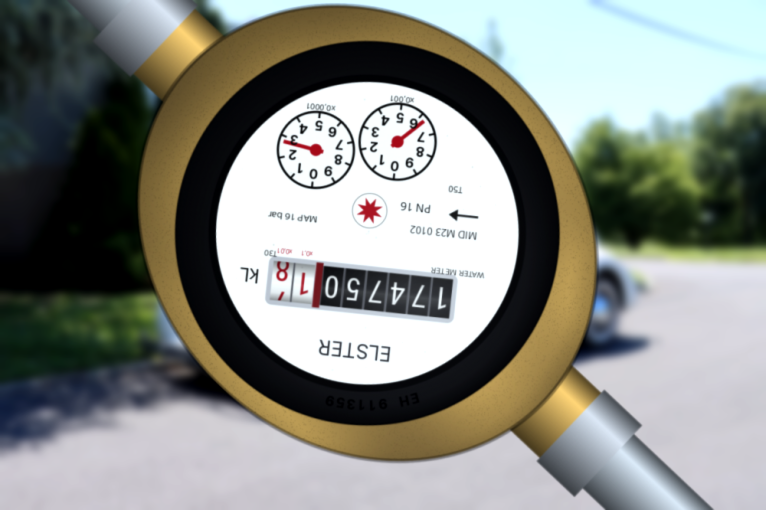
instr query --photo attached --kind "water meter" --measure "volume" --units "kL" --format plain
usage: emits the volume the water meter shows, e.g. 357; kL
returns 174750.1762; kL
